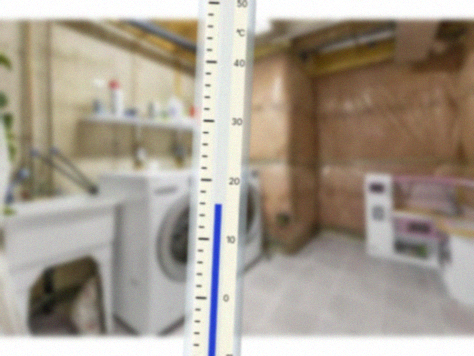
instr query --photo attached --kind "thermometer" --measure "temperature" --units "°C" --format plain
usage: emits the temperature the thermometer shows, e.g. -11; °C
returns 16; °C
